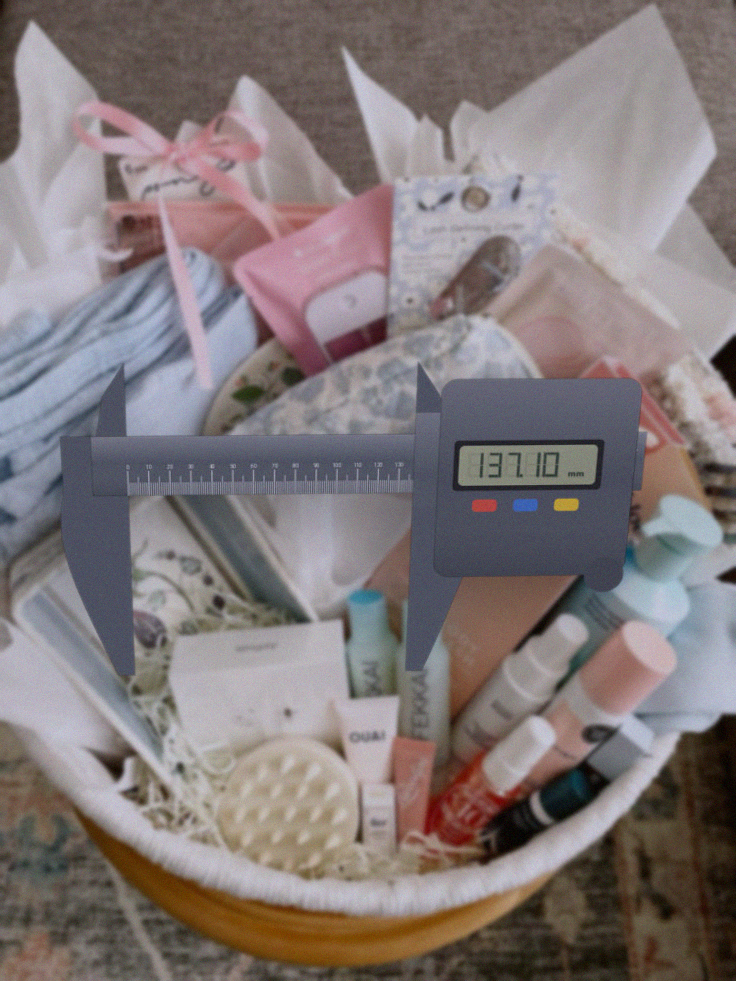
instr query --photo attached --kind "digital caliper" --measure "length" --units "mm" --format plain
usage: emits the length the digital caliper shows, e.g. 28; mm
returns 137.10; mm
